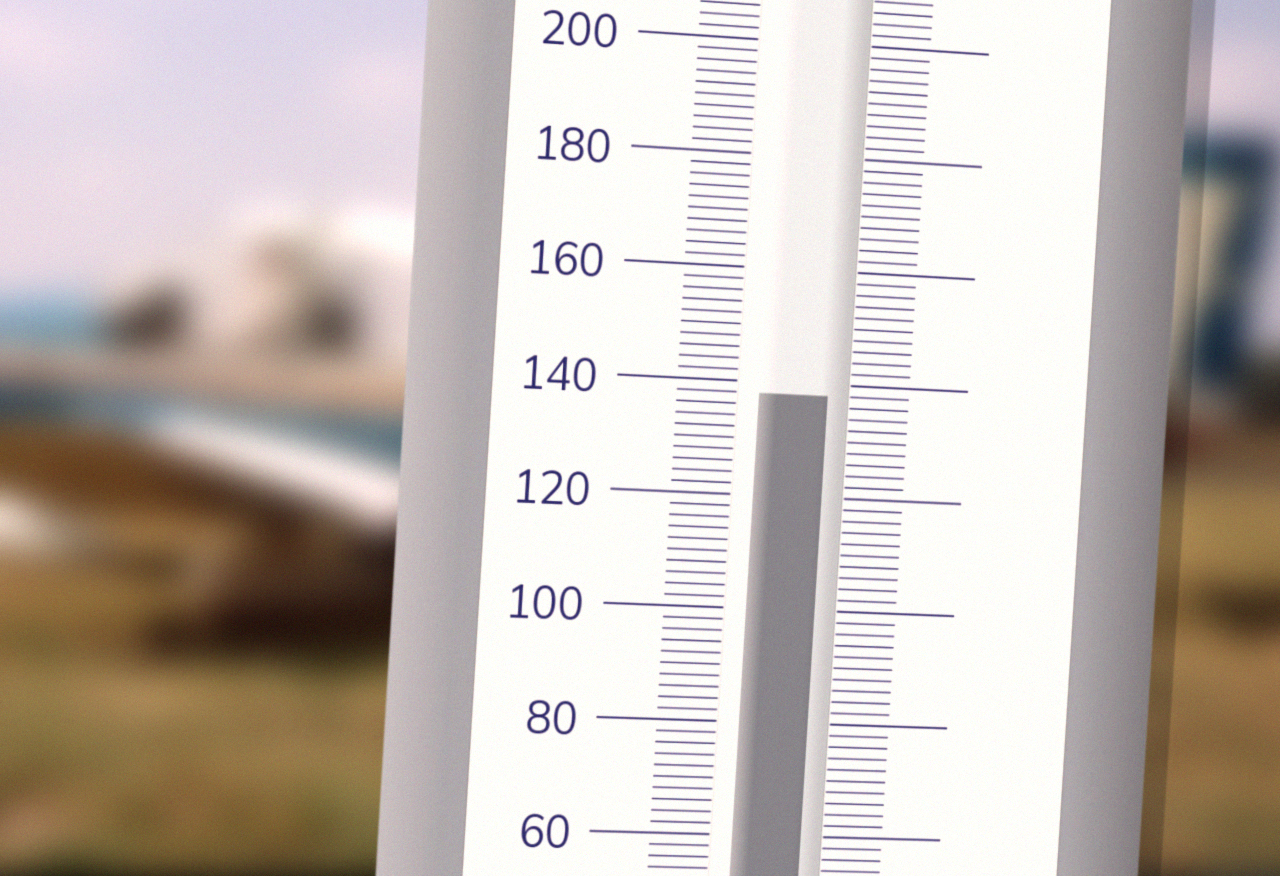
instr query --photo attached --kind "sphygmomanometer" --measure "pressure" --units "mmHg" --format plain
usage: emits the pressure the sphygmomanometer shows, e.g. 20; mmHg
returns 138; mmHg
